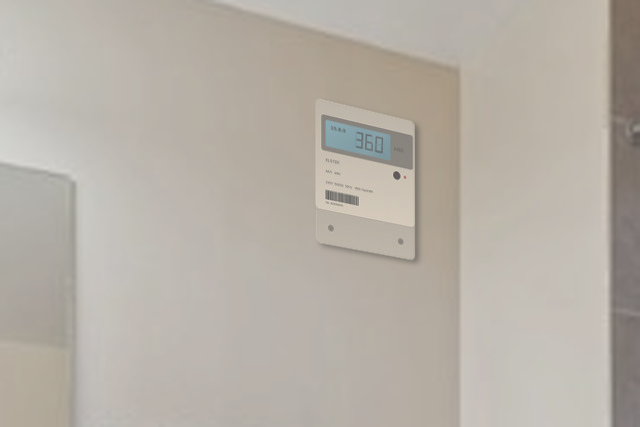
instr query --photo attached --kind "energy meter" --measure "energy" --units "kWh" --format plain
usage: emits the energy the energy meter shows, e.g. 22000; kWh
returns 360; kWh
